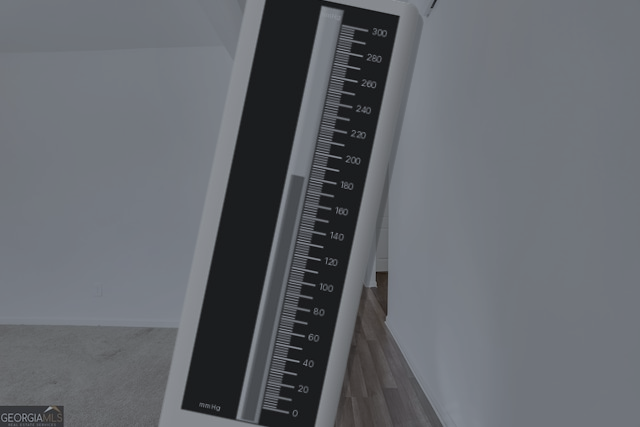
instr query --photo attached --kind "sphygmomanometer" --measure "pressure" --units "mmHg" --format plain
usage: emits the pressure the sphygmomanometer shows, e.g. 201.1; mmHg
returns 180; mmHg
